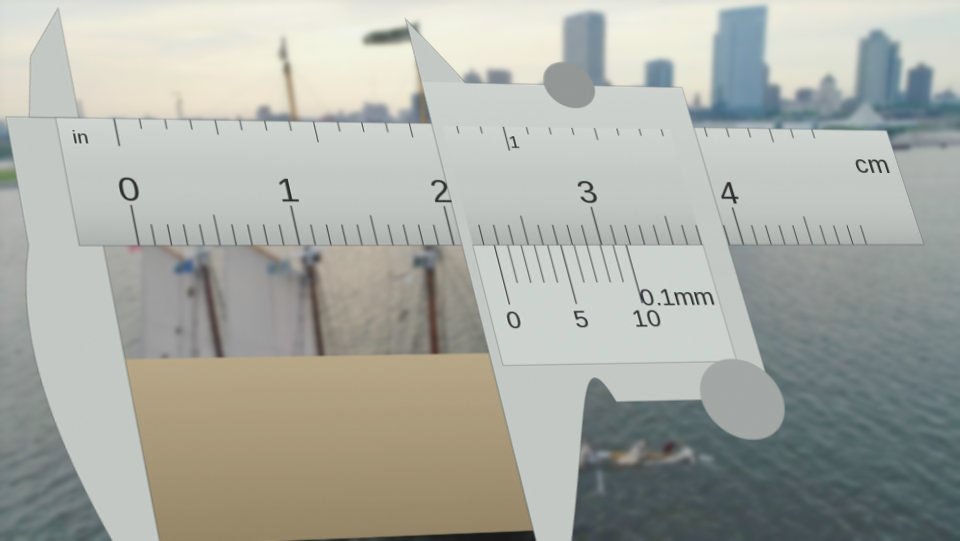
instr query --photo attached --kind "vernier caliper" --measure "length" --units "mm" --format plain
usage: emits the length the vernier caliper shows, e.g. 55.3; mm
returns 22.7; mm
